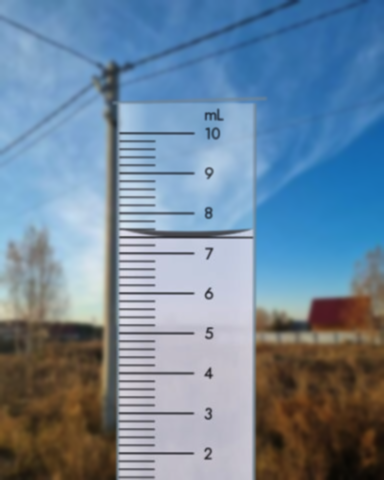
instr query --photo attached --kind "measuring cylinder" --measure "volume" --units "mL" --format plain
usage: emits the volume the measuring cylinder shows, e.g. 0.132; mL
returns 7.4; mL
